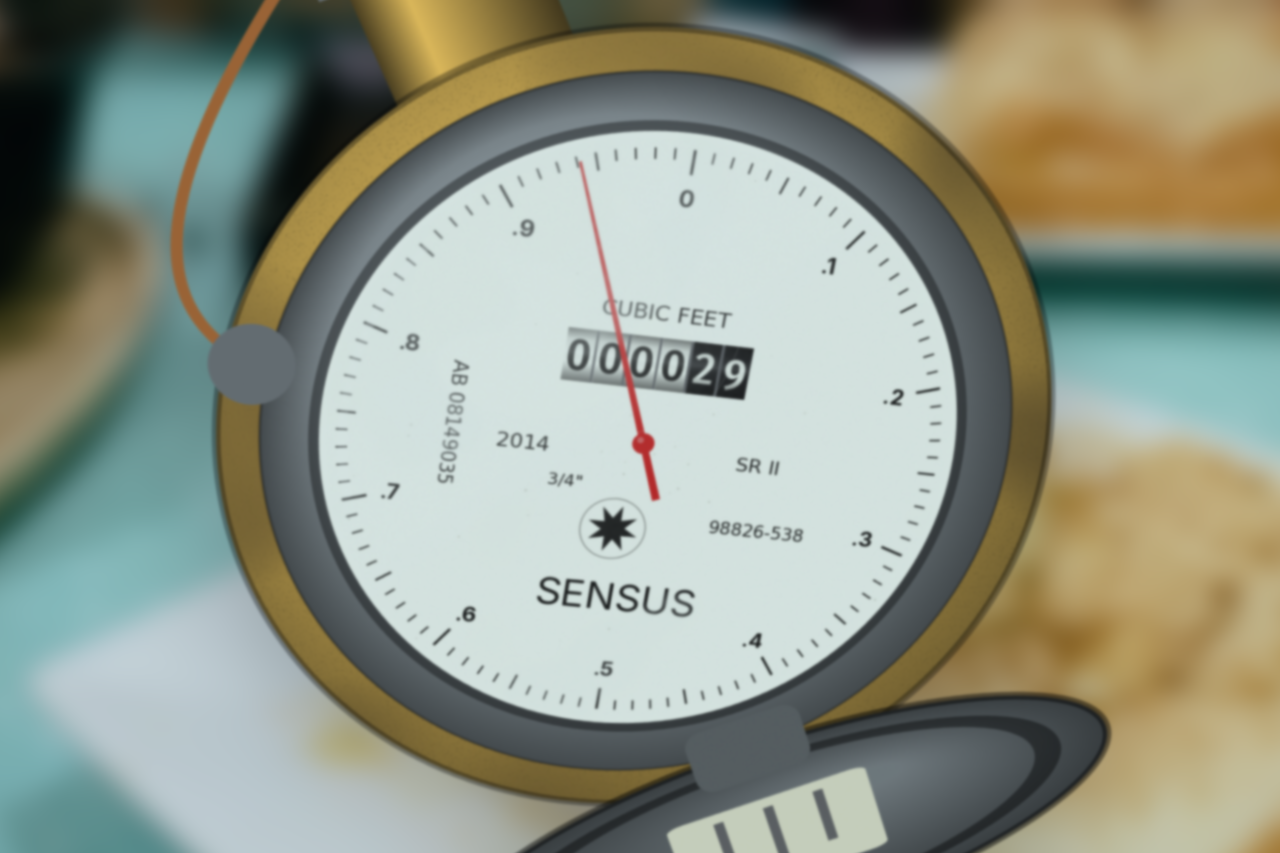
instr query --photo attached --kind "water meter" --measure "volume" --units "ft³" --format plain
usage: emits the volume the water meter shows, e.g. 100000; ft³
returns 28.94; ft³
